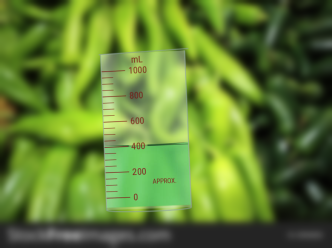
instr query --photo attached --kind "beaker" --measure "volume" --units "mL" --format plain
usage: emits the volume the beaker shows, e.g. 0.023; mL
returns 400; mL
